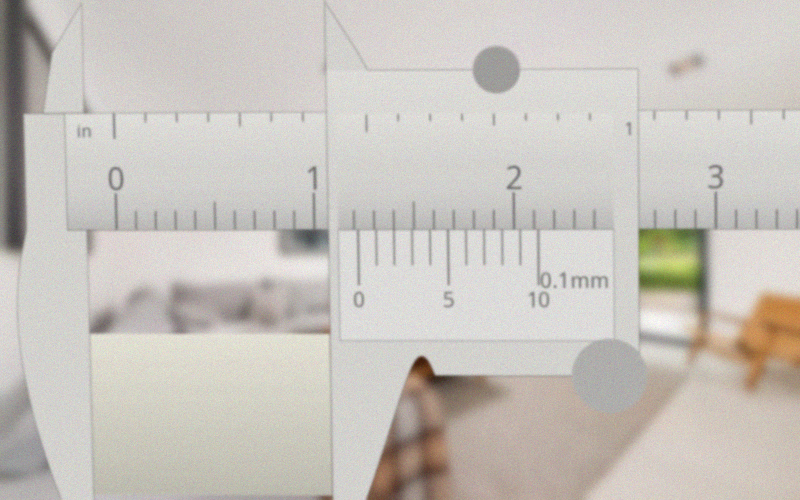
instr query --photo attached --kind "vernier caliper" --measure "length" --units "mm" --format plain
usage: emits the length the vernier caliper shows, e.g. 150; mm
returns 12.2; mm
